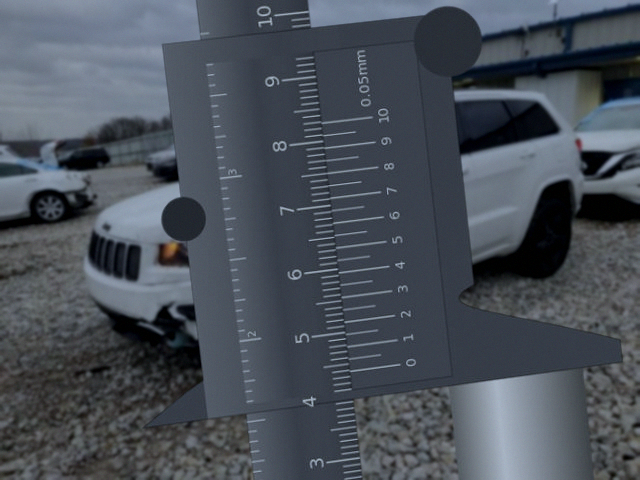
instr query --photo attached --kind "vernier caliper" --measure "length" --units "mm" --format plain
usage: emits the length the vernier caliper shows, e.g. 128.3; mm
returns 43.8; mm
